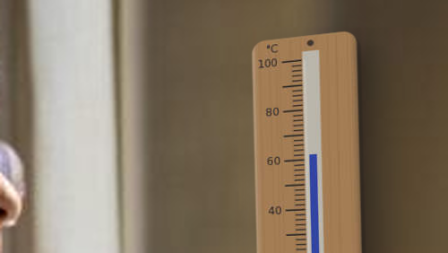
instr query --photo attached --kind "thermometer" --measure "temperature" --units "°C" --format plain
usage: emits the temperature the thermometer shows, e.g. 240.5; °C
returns 62; °C
